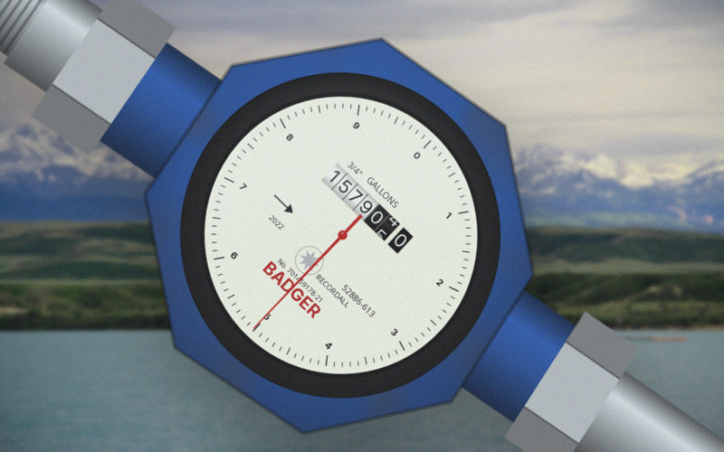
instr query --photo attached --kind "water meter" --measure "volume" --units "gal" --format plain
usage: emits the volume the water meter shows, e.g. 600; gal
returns 1579045.0; gal
